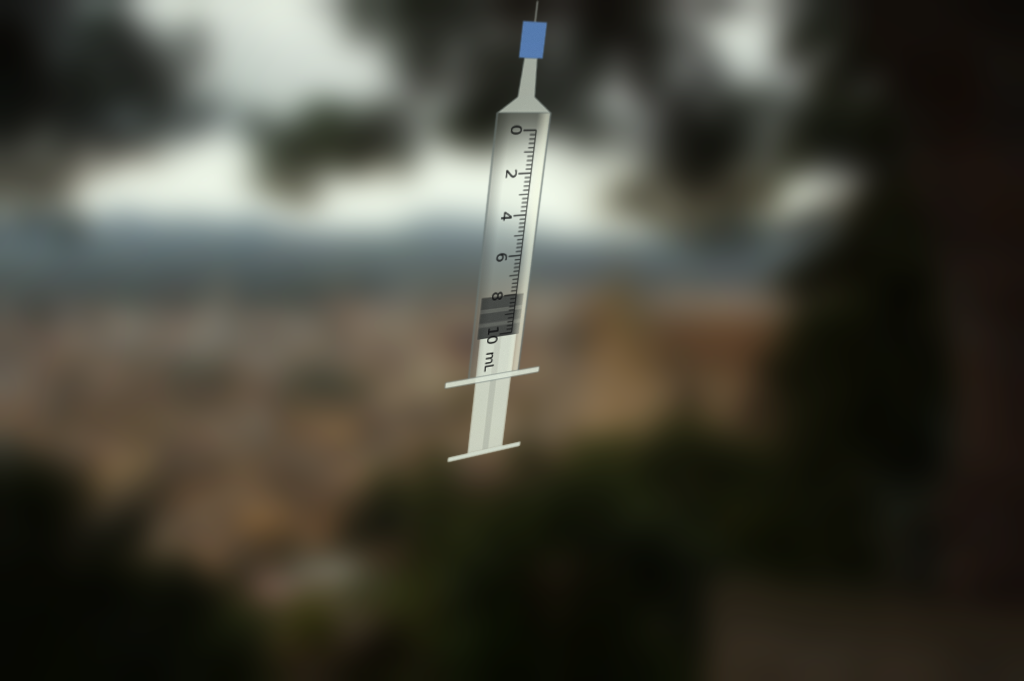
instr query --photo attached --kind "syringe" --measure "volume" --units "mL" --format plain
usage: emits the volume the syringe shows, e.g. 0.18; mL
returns 8; mL
